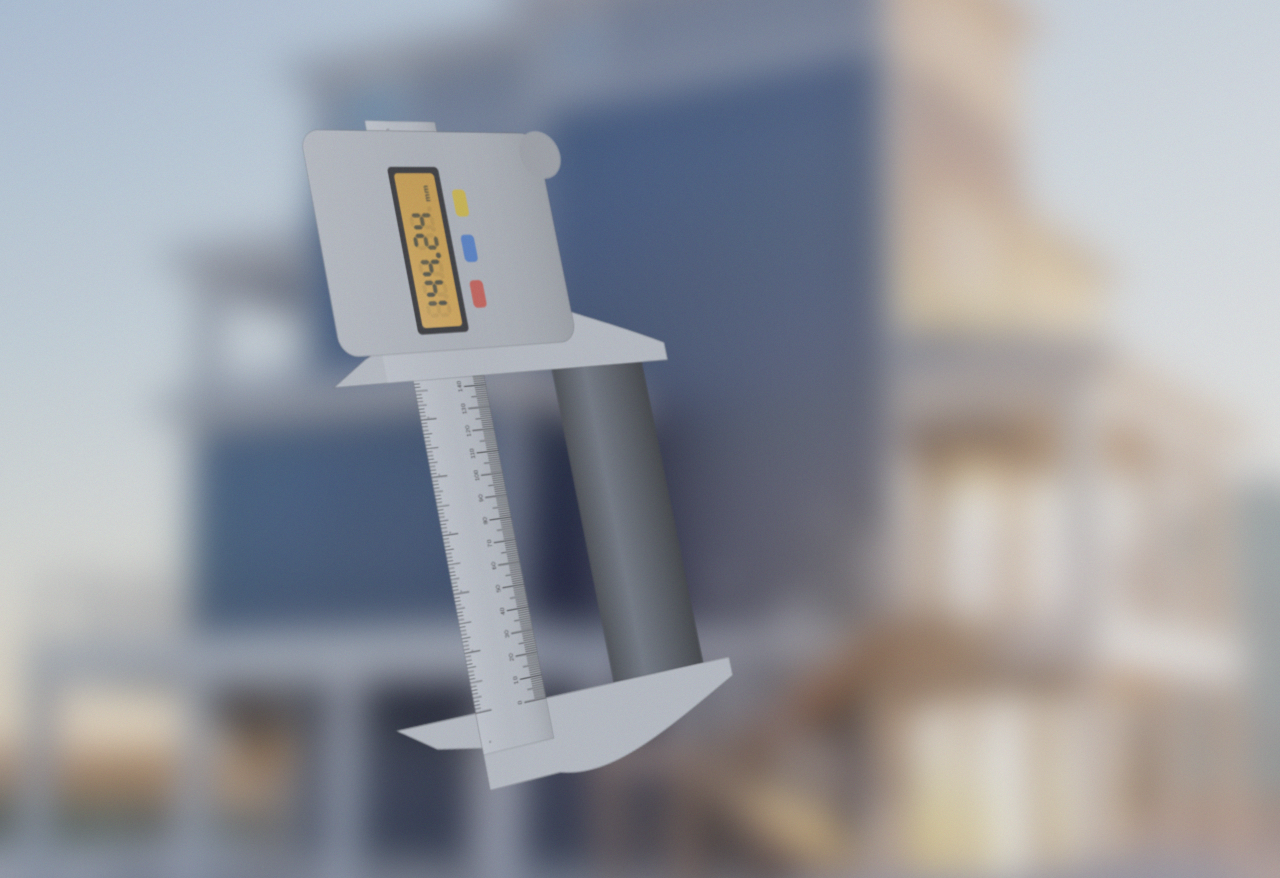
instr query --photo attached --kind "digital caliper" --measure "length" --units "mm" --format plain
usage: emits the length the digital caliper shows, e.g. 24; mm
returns 144.24; mm
